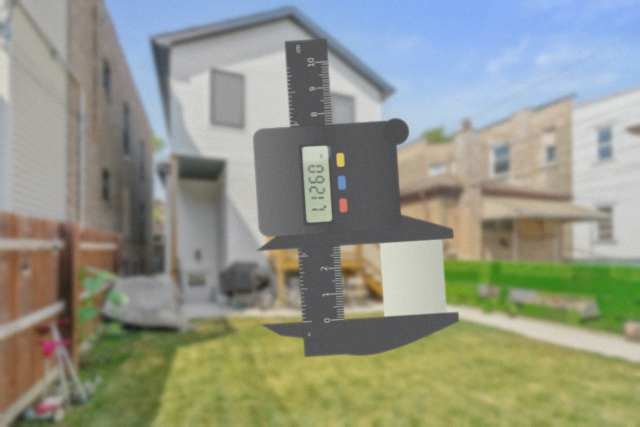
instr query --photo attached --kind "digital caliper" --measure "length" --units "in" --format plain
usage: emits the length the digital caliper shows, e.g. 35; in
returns 1.1260; in
